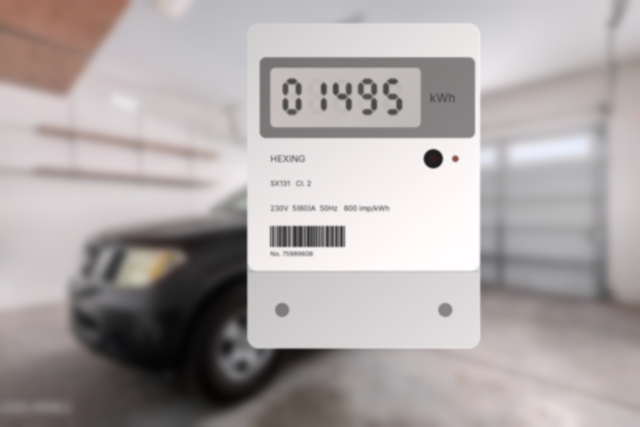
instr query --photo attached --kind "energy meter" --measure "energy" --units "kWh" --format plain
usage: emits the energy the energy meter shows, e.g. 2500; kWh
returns 1495; kWh
